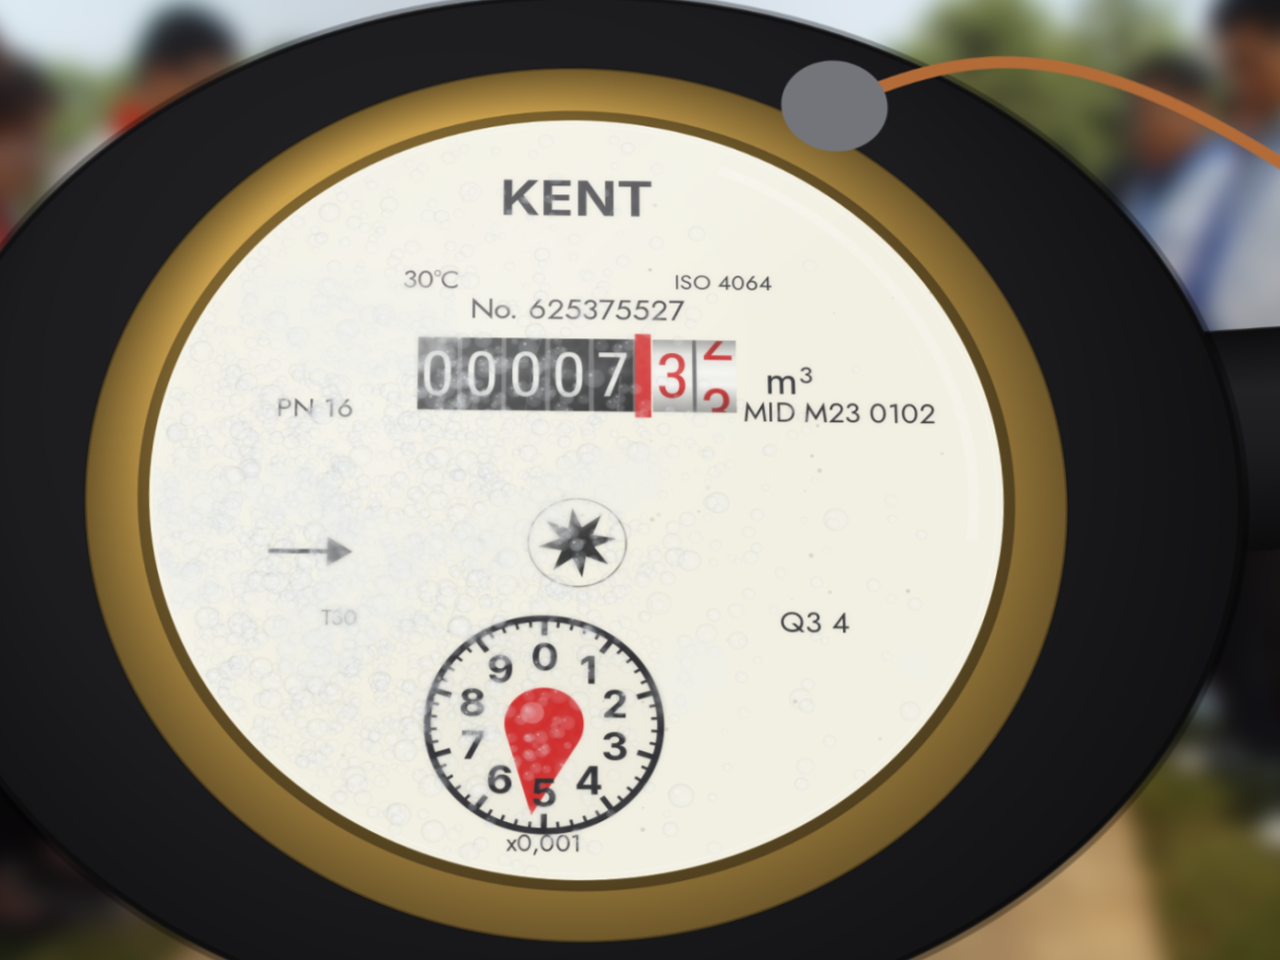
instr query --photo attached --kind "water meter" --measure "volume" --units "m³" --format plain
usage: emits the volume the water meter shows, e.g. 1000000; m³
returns 7.325; m³
